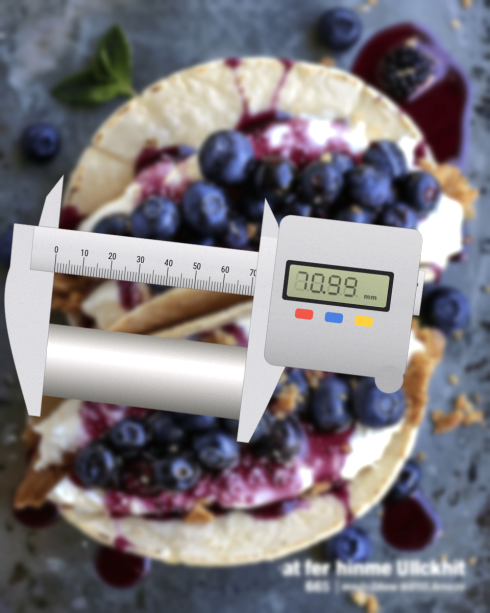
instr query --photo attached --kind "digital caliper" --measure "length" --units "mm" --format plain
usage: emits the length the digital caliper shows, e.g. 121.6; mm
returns 70.99; mm
